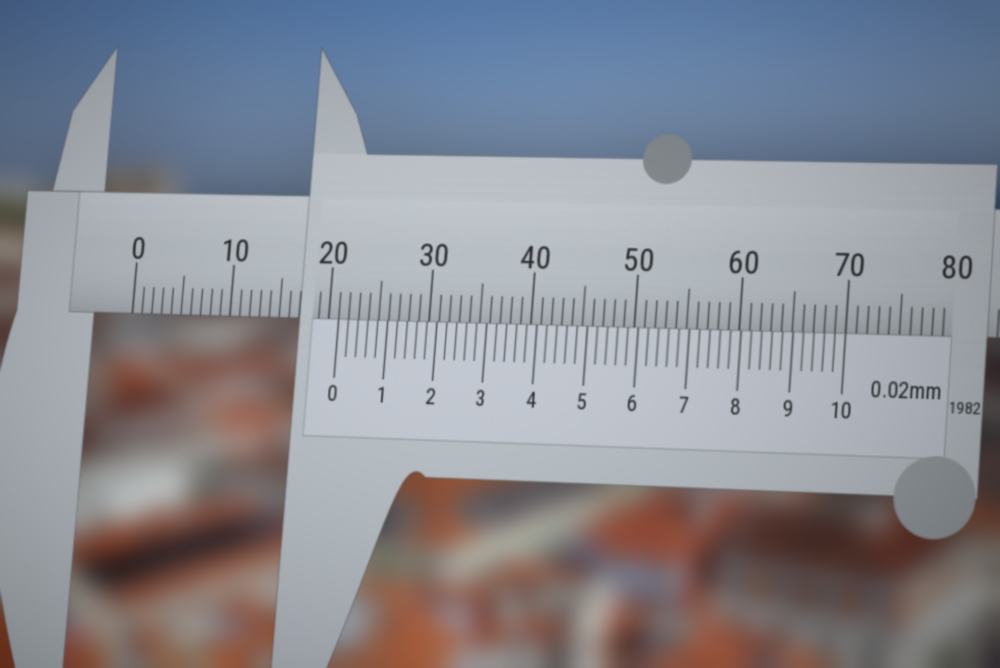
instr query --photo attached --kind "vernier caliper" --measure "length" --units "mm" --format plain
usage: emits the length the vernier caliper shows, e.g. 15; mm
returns 21.0; mm
